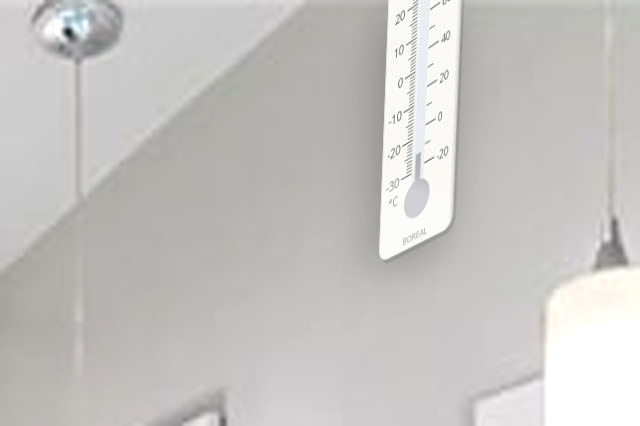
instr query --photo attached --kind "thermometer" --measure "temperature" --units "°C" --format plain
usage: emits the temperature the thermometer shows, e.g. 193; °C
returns -25; °C
